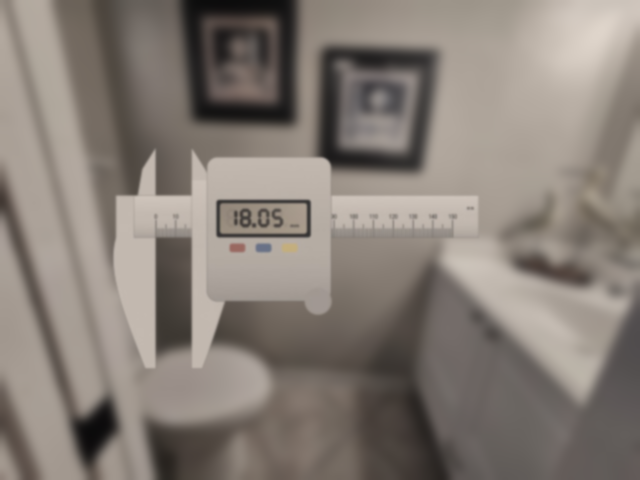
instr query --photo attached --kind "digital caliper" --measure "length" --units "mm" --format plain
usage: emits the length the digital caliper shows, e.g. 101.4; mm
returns 18.05; mm
